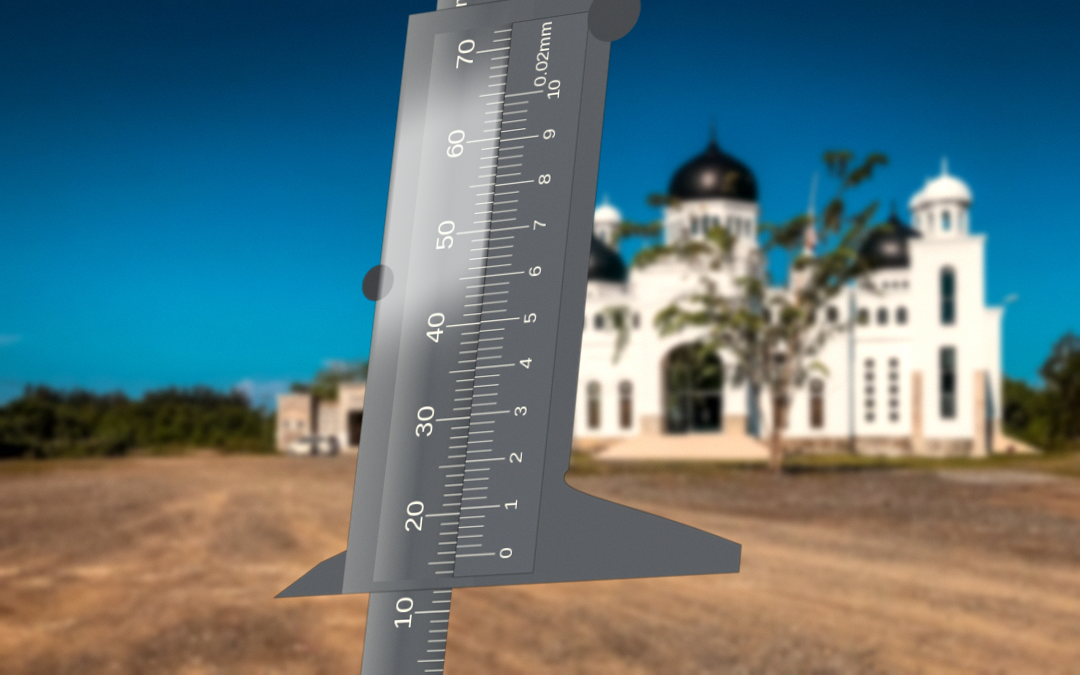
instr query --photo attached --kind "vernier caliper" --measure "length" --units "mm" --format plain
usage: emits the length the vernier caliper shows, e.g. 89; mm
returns 15.6; mm
